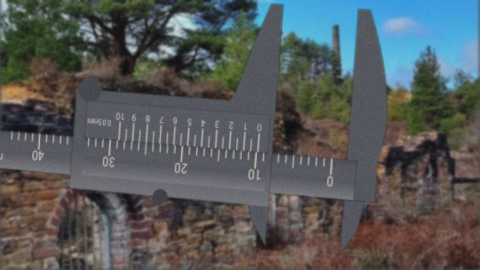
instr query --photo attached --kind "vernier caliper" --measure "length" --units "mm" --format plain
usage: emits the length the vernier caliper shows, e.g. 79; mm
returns 9.8; mm
